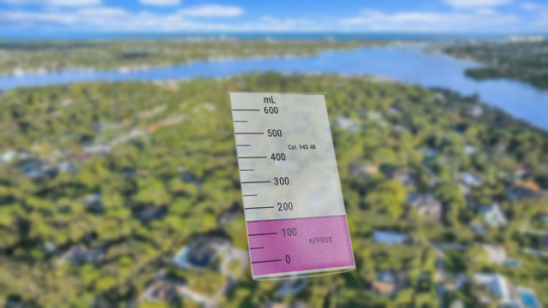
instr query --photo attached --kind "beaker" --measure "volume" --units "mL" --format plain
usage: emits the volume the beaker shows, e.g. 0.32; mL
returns 150; mL
